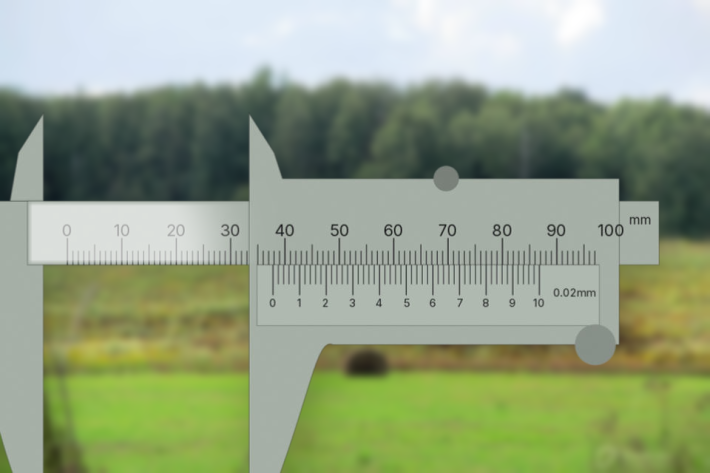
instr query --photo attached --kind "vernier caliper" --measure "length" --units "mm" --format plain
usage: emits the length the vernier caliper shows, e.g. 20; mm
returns 37.8; mm
